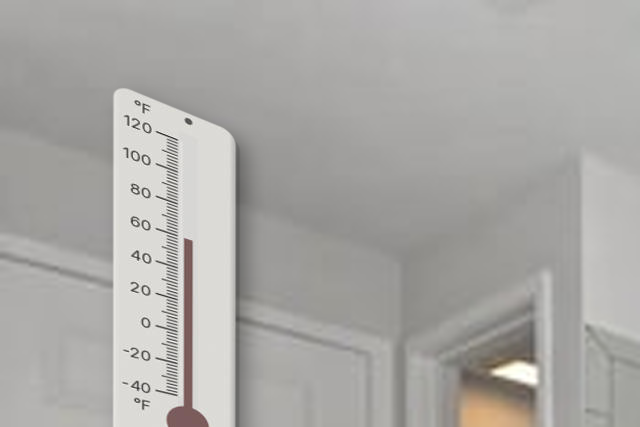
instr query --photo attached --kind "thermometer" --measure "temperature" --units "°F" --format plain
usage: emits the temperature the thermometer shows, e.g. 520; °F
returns 60; °F
